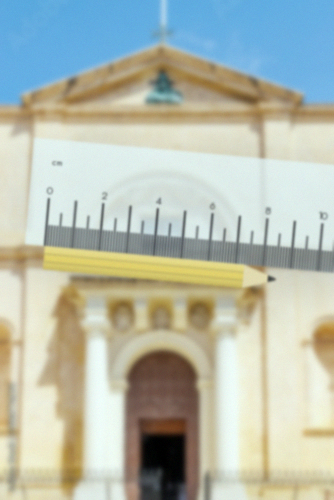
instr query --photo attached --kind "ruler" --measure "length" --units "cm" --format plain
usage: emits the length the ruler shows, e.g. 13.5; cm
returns 8.5; cm
